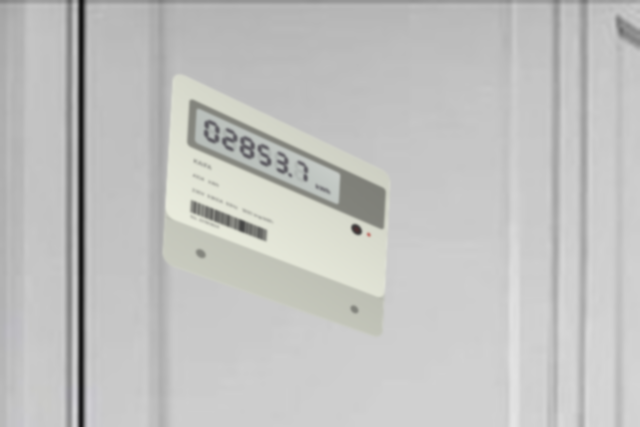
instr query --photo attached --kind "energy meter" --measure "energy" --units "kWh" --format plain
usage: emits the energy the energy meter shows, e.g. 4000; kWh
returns 2853.7; kWh
